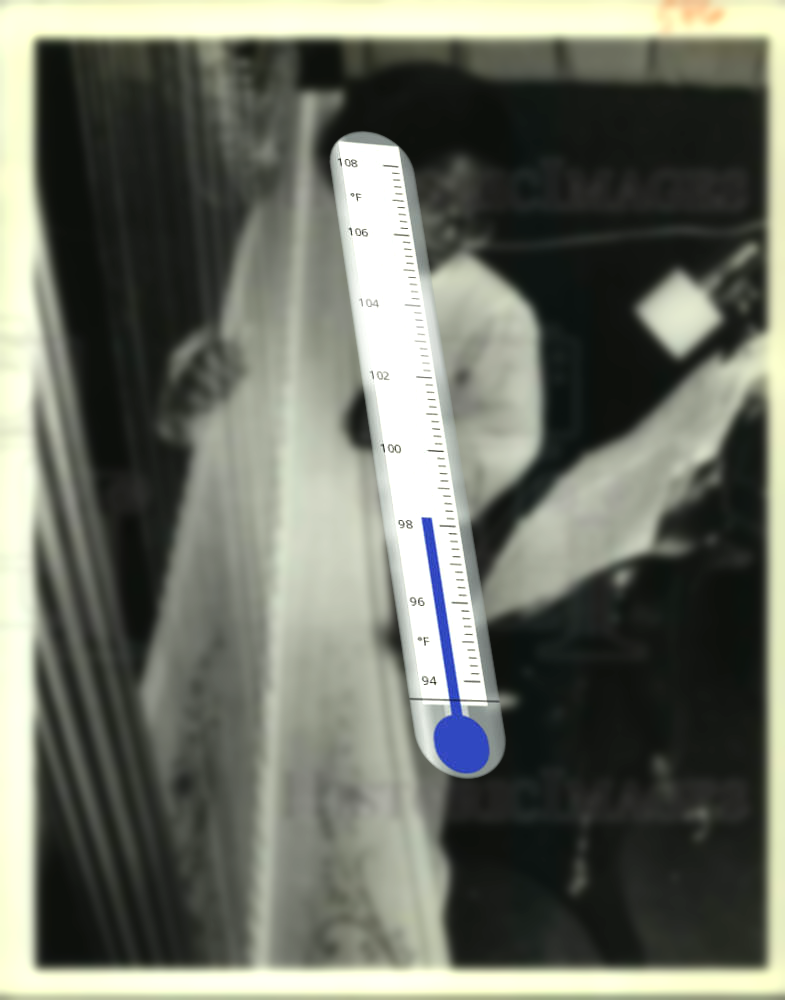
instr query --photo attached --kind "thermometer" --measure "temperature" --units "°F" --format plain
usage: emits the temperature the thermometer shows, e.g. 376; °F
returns 98.2; °F
